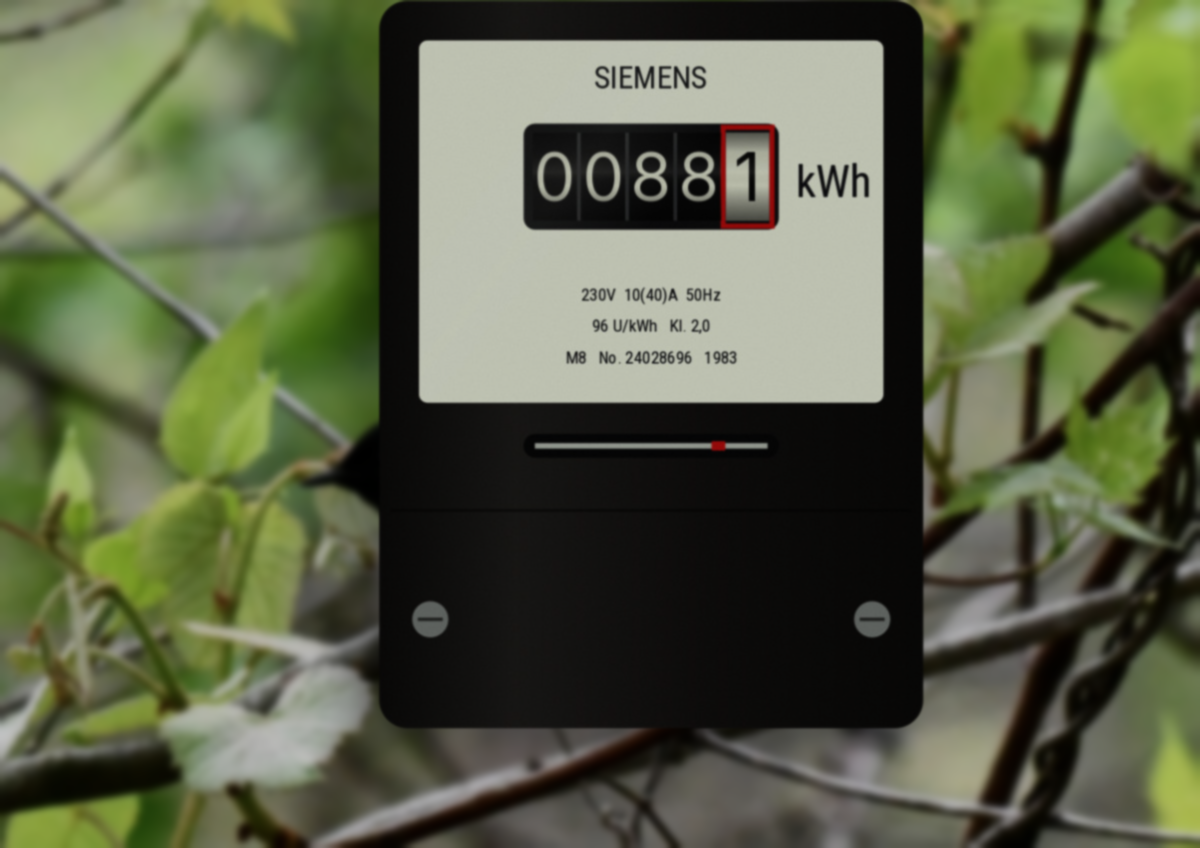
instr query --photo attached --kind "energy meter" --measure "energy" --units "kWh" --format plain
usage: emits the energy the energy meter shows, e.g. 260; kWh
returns 88.1; kWh
